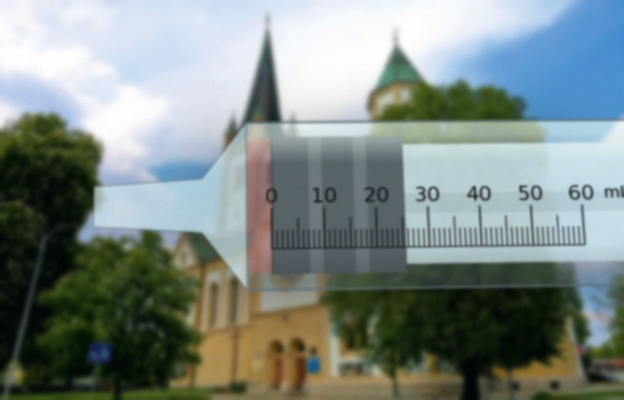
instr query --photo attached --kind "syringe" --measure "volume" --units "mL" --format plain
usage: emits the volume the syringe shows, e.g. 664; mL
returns 0; mL
